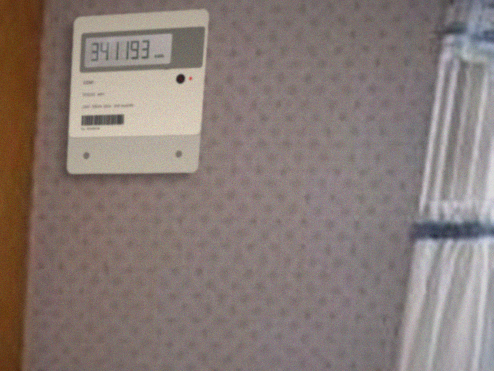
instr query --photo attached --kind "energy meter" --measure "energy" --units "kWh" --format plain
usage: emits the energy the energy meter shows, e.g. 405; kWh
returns 341193; kWh
